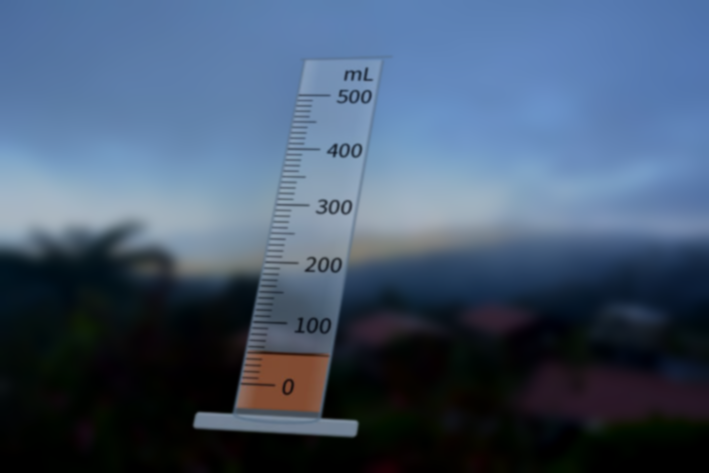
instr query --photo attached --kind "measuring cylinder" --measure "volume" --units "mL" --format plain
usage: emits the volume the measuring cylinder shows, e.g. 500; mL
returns 50; mL
